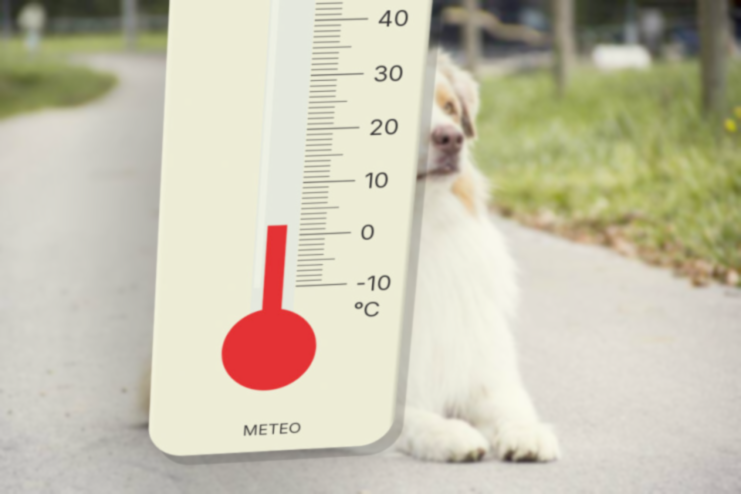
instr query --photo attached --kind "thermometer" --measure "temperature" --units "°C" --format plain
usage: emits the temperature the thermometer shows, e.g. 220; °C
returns 2; °C
